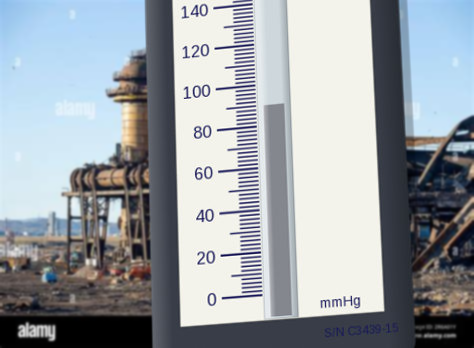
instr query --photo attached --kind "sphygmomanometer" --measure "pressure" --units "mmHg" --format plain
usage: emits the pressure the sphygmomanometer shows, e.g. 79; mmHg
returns 90; mmHg
